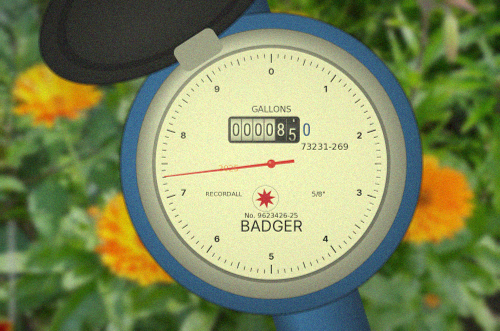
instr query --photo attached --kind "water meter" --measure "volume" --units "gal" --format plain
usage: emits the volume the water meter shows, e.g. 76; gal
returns 847.3; gal
